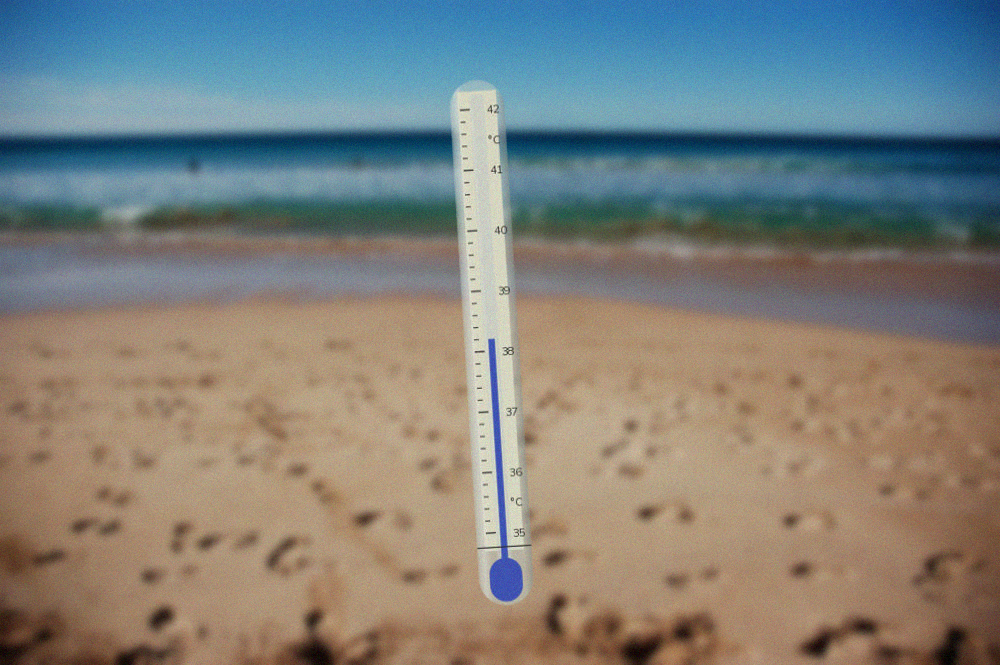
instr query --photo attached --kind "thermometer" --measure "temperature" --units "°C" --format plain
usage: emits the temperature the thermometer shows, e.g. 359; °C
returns 38.2; °C
